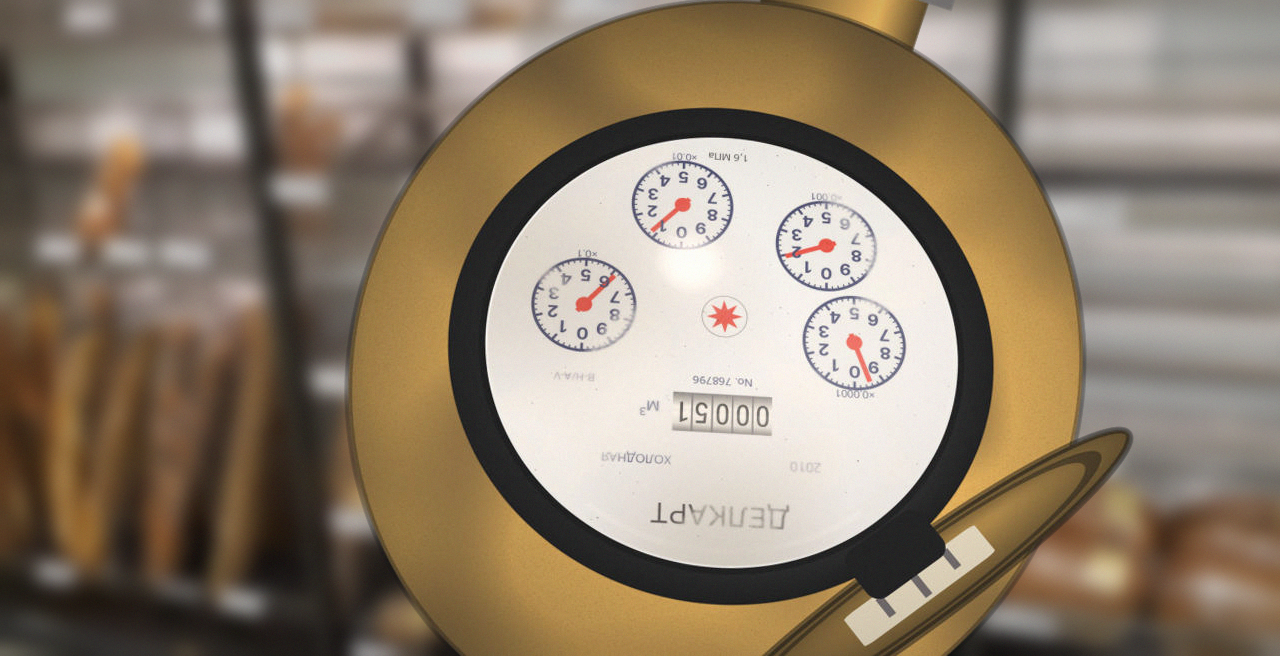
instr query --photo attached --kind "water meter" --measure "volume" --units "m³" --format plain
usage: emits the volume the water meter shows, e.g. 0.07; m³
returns 51.6119; m³
